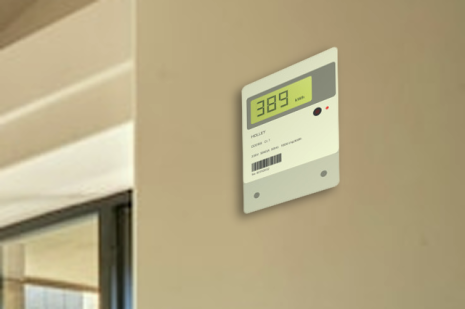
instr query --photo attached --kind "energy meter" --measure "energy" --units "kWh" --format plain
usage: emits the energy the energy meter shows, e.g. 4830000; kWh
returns 389; kWh
